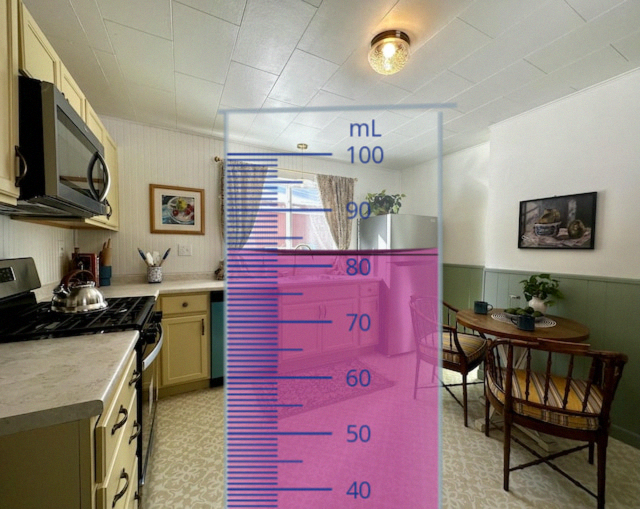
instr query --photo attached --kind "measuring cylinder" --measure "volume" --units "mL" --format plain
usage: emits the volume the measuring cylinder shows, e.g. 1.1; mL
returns 82; mL
